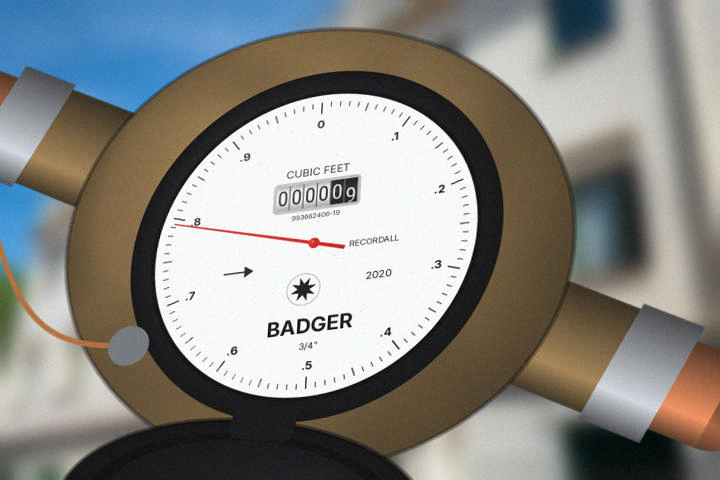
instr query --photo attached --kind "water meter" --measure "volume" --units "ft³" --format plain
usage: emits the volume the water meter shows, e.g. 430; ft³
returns 8.79; ft³
